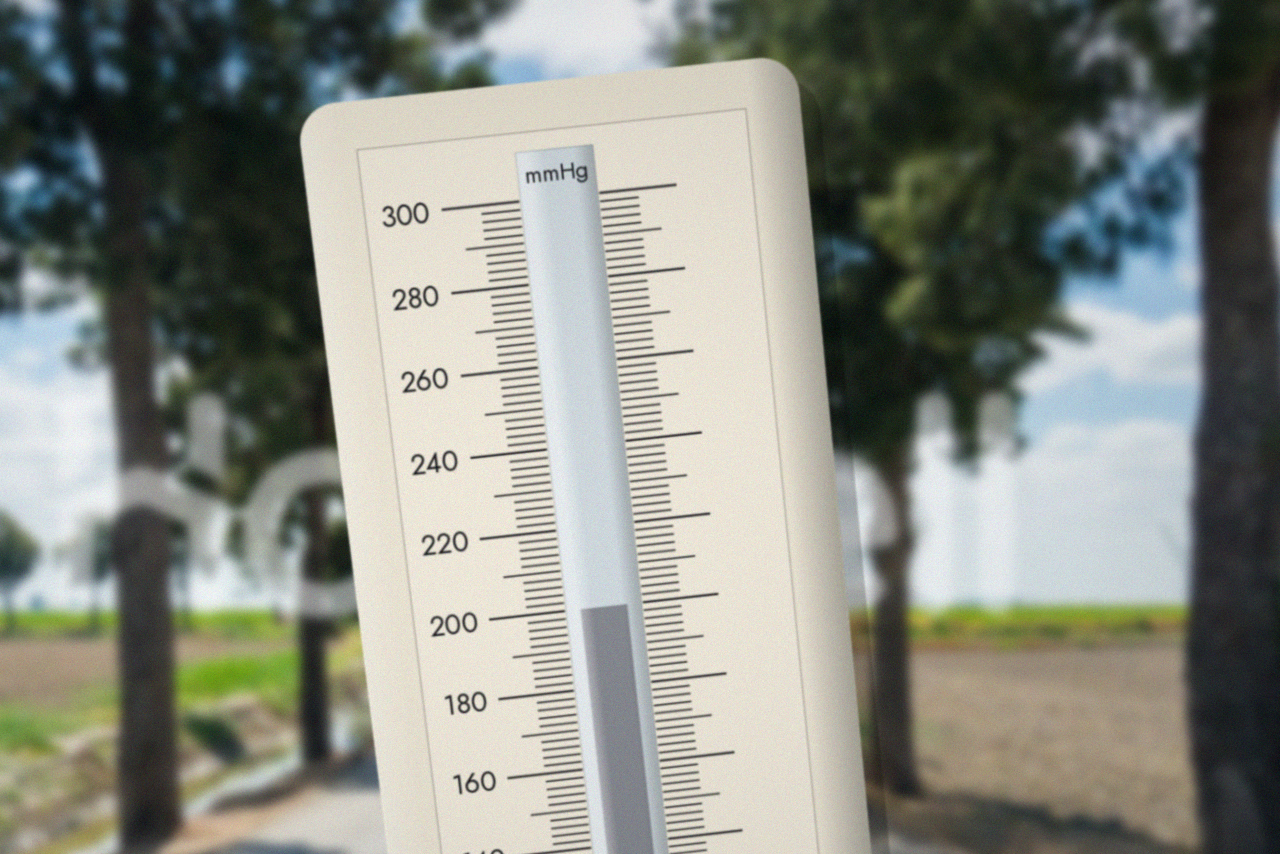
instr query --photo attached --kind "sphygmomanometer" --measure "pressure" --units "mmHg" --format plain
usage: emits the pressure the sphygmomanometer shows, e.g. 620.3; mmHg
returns 200; mmHg
